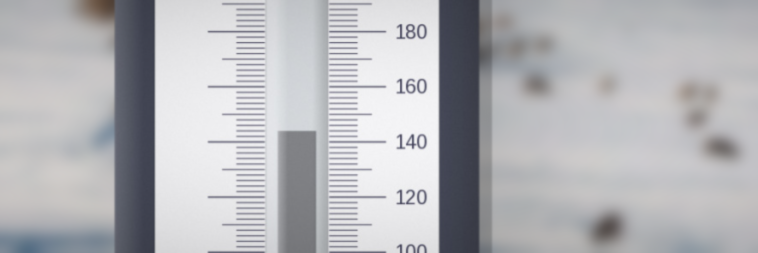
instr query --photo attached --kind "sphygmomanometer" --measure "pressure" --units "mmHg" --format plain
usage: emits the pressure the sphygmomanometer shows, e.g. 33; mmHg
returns 144; mmHg
